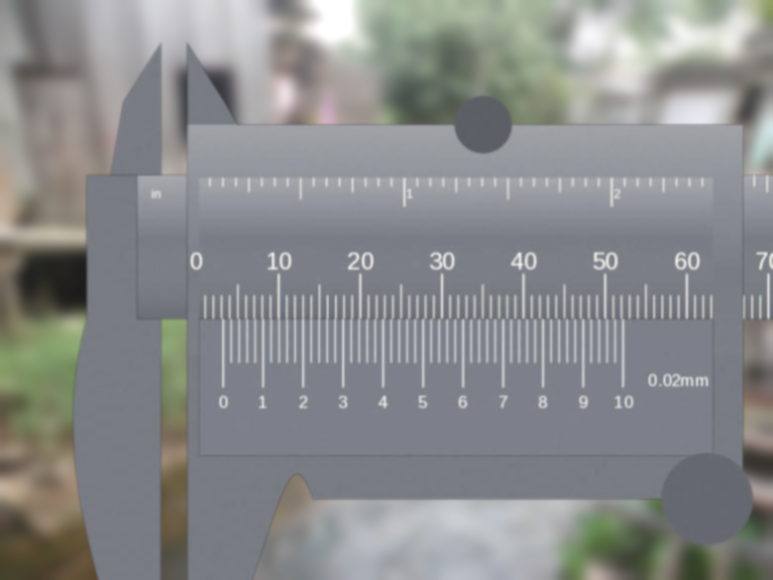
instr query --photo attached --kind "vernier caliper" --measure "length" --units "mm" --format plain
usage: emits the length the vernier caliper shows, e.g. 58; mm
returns 3.2; mm
